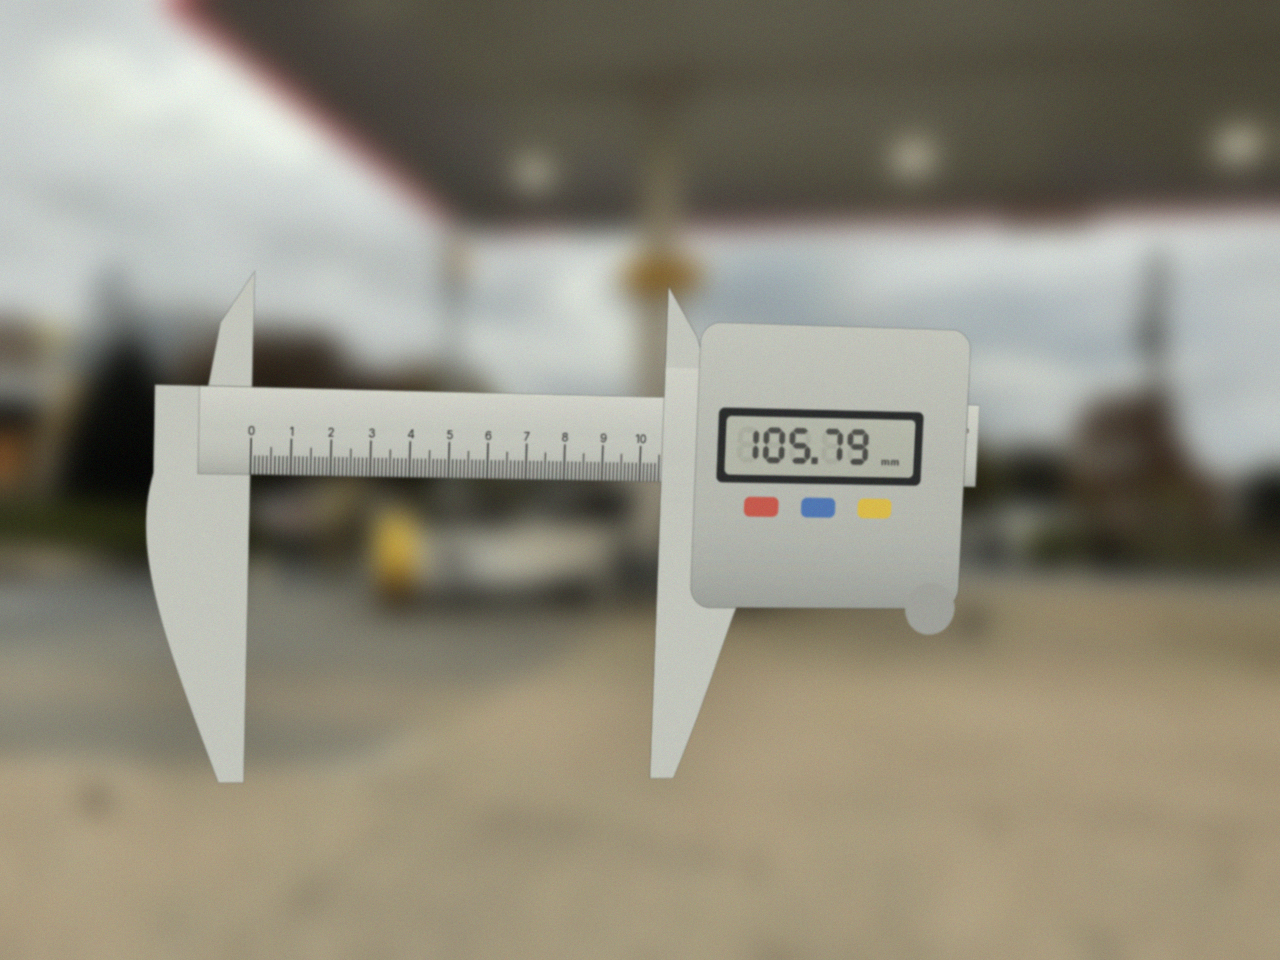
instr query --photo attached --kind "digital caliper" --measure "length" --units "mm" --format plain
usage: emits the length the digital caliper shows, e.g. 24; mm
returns 105.79; mm
